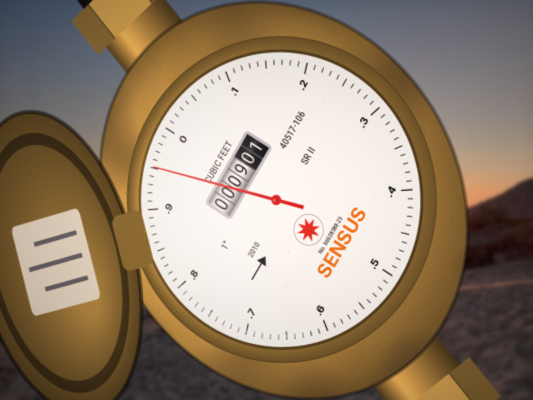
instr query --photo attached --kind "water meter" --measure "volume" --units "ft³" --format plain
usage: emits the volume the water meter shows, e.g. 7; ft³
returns 900.95; ft³
